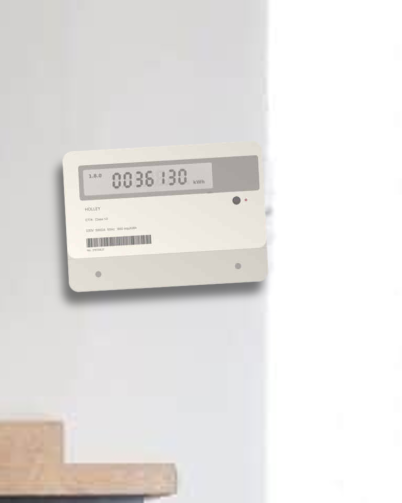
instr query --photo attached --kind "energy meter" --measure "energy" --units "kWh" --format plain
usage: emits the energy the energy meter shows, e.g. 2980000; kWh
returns 36130; kWh
